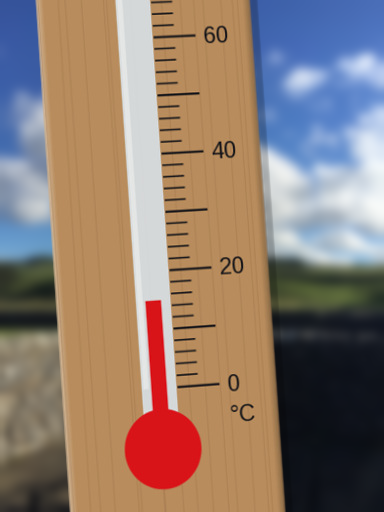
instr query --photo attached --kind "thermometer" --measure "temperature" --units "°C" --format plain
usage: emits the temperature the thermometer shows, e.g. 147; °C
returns 15; °C
